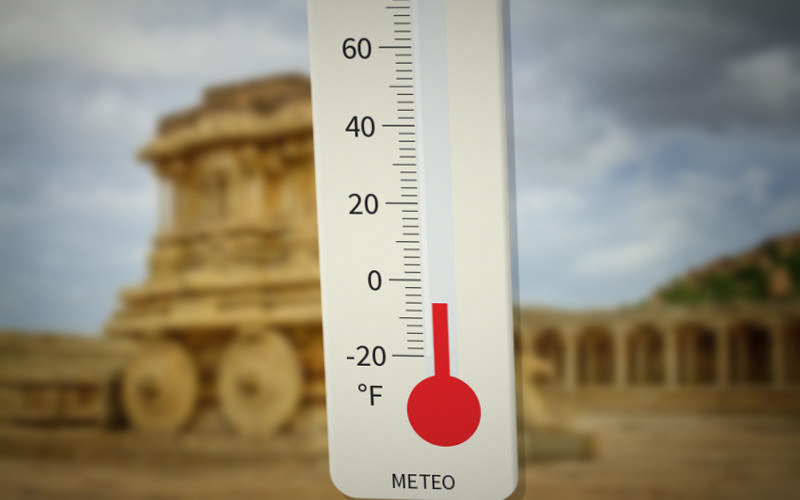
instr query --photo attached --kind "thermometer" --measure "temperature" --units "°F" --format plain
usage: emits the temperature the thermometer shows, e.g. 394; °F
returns -6; °F
